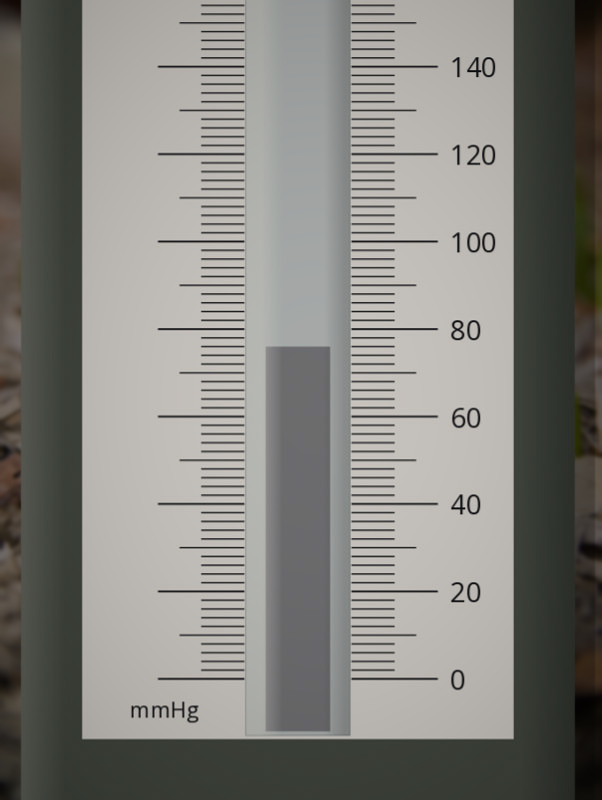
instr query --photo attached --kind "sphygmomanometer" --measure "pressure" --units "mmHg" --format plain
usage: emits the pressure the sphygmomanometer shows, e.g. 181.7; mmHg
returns 76; mmHg
